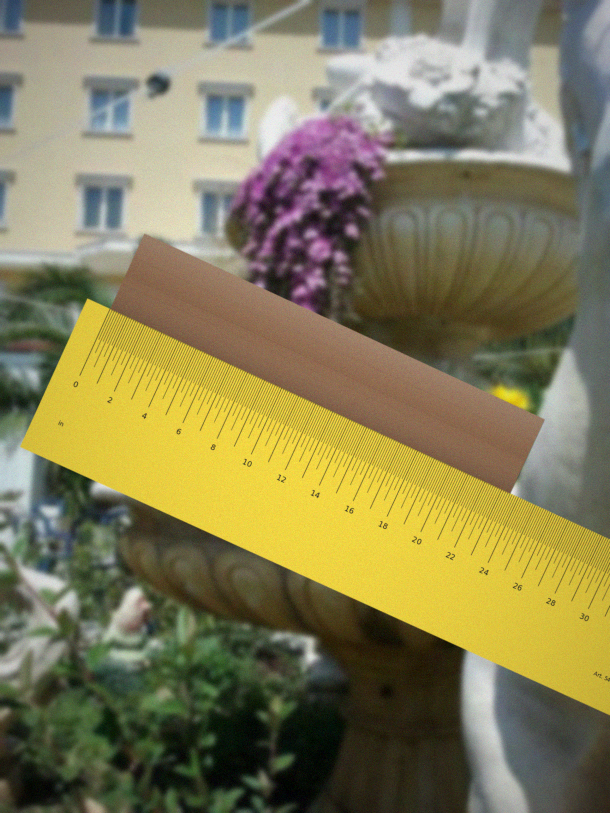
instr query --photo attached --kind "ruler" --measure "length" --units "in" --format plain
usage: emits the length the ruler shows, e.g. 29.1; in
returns 23.5; in
